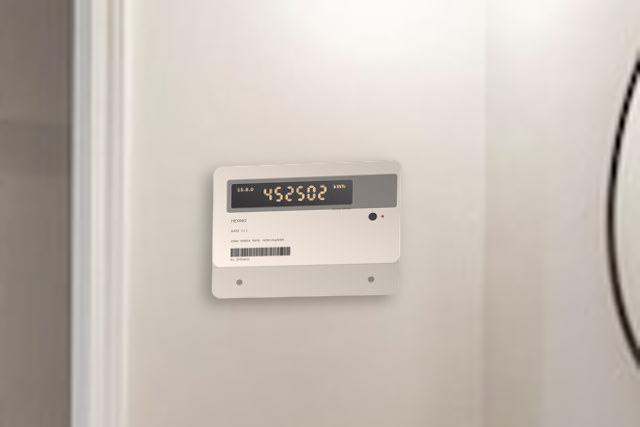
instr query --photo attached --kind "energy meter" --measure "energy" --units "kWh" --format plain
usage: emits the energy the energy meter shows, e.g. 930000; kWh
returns 452502; kWh
